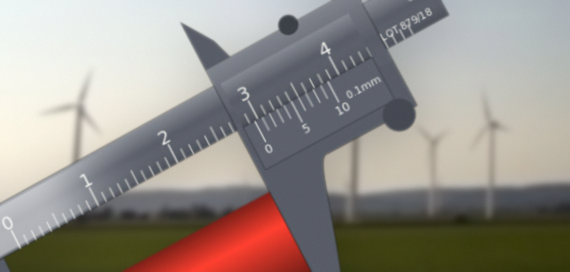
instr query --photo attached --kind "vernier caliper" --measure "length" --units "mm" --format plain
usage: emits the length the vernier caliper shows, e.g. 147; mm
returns 29.6; mm
